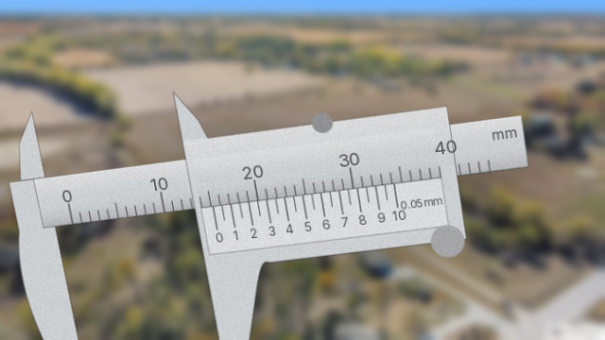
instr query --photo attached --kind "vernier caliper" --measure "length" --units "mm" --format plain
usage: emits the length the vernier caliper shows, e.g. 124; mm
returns 15.2; mm
